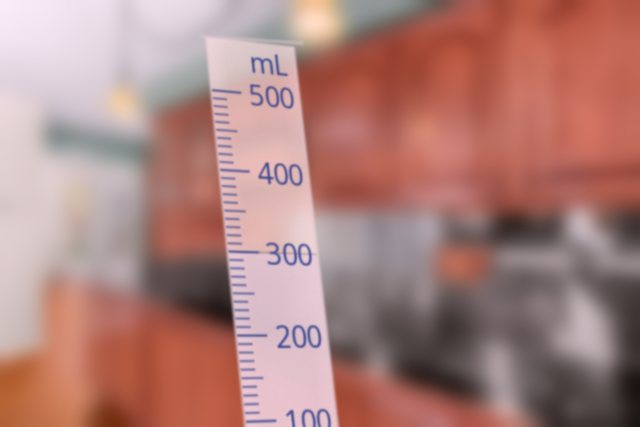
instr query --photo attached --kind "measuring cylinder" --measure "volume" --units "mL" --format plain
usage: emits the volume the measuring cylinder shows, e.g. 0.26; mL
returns 300; mL
